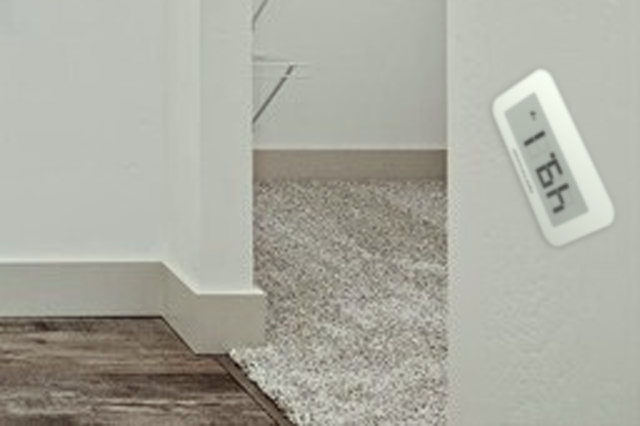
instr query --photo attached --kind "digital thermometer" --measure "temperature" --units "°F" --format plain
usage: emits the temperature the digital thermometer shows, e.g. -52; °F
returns 49.1; °F
